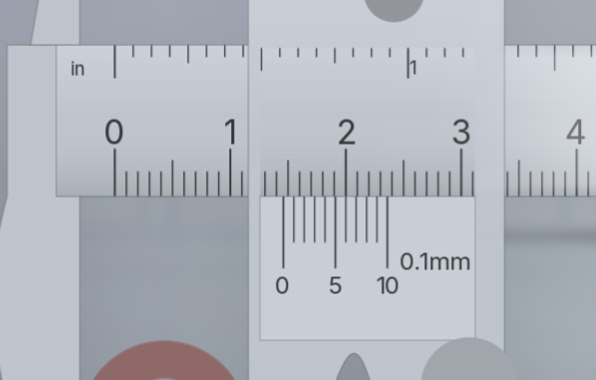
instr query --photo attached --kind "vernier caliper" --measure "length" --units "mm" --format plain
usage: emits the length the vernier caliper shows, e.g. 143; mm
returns 14.6; mm
